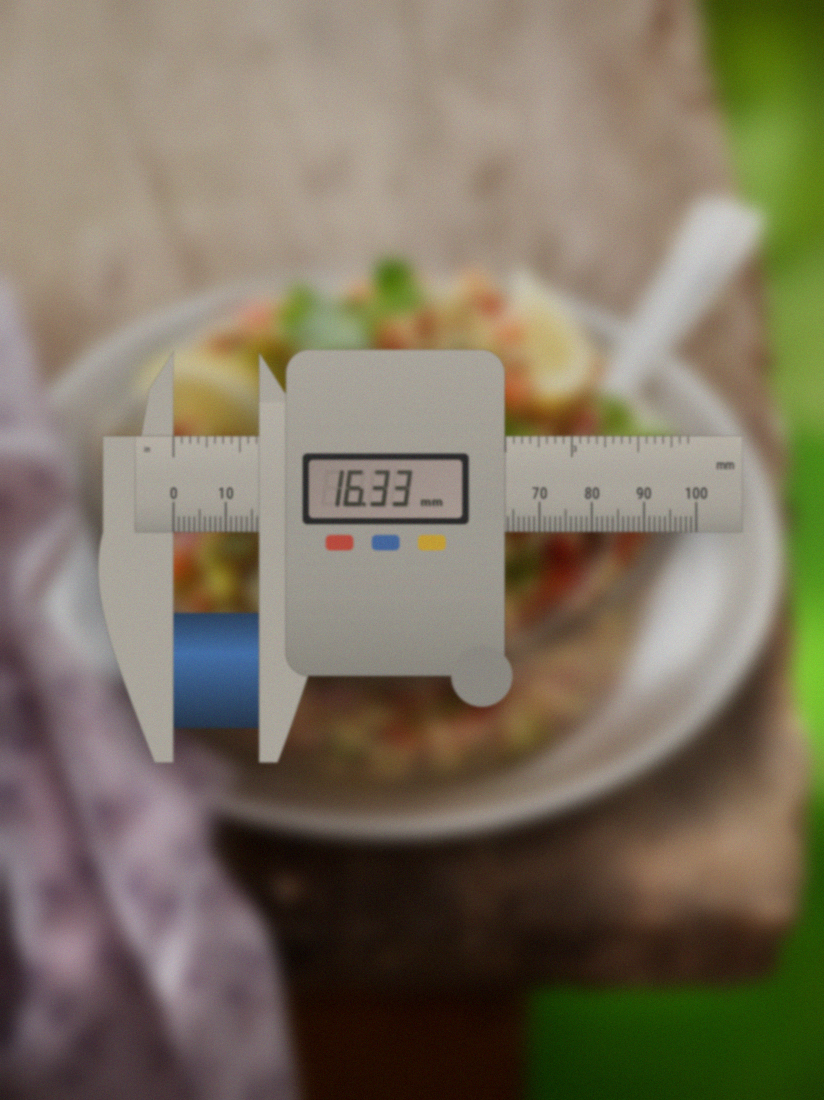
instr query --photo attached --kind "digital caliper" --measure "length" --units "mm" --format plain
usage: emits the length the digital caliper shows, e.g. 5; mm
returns 16.33; mm
